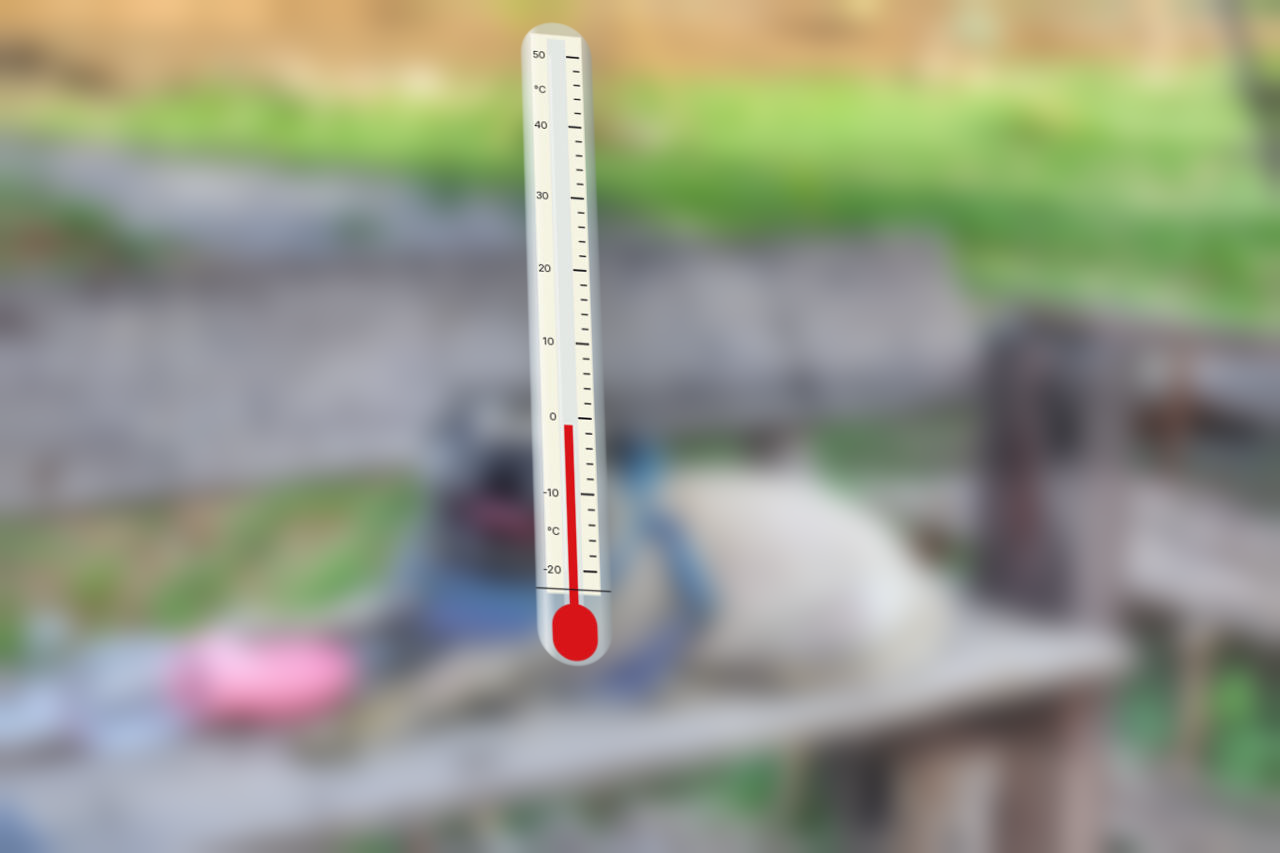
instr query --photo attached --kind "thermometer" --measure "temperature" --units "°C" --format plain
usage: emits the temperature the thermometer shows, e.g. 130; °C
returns -1; °C
